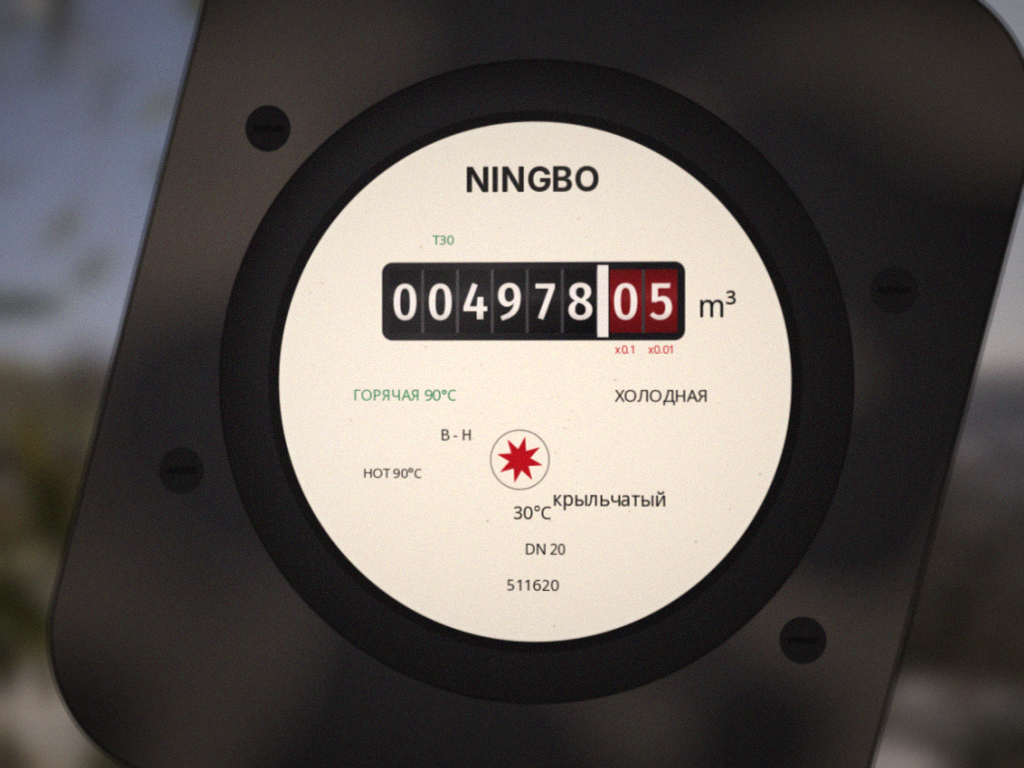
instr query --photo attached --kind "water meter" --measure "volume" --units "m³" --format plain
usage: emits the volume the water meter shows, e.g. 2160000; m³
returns 4978.05; m³
